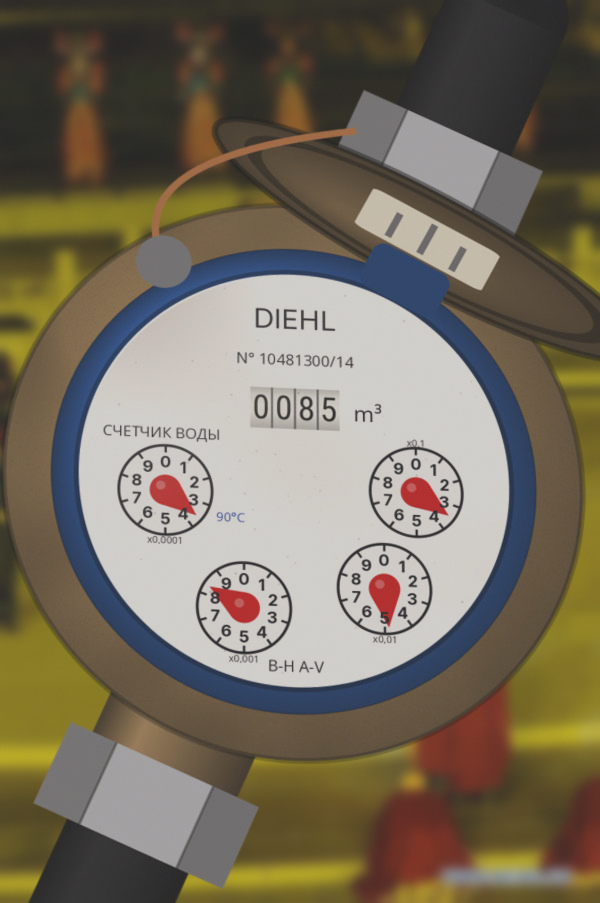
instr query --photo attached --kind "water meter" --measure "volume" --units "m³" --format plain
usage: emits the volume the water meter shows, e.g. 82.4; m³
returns 85.3483; m³
